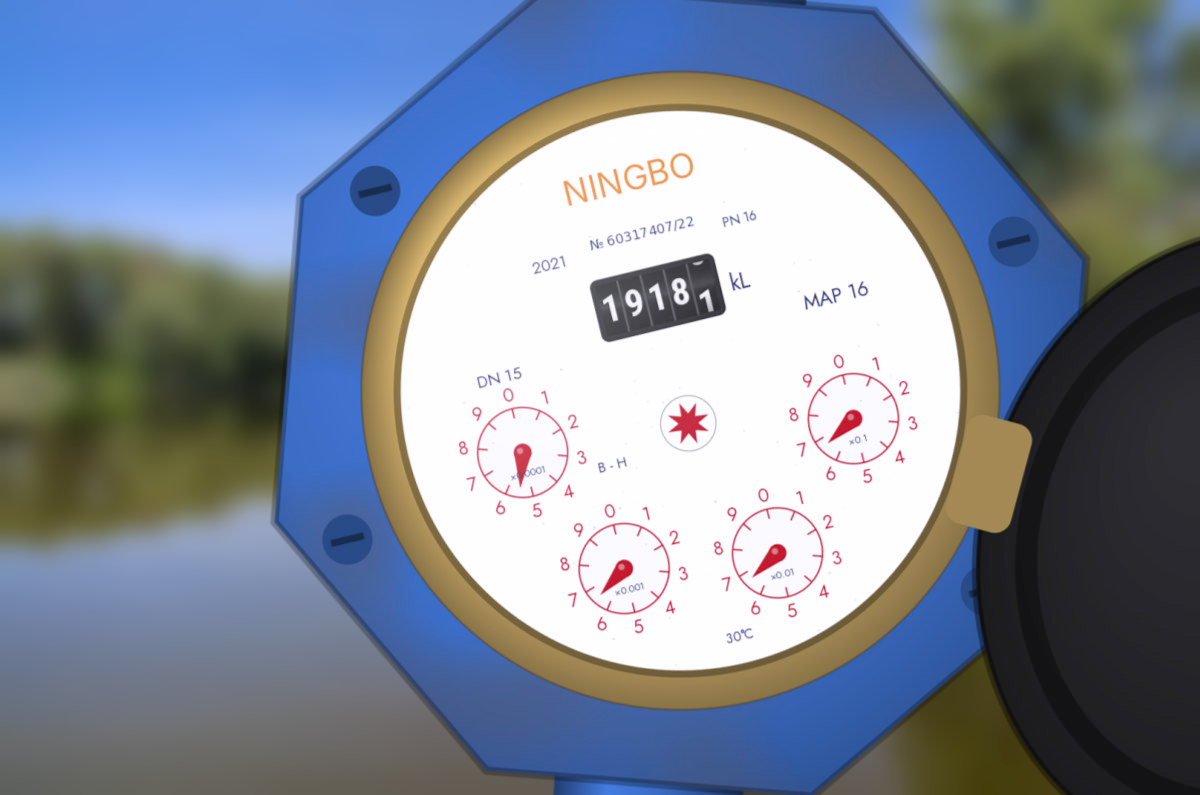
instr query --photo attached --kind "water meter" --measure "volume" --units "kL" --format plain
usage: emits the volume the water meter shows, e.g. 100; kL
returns 19180.6665; kL
